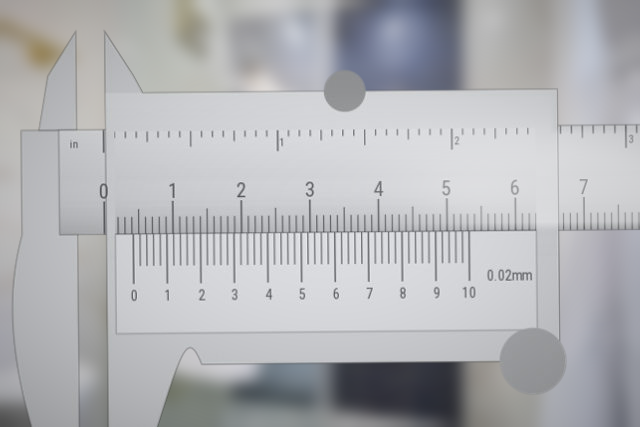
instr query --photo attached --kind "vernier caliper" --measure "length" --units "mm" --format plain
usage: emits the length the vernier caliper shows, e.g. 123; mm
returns 4.2; mm
